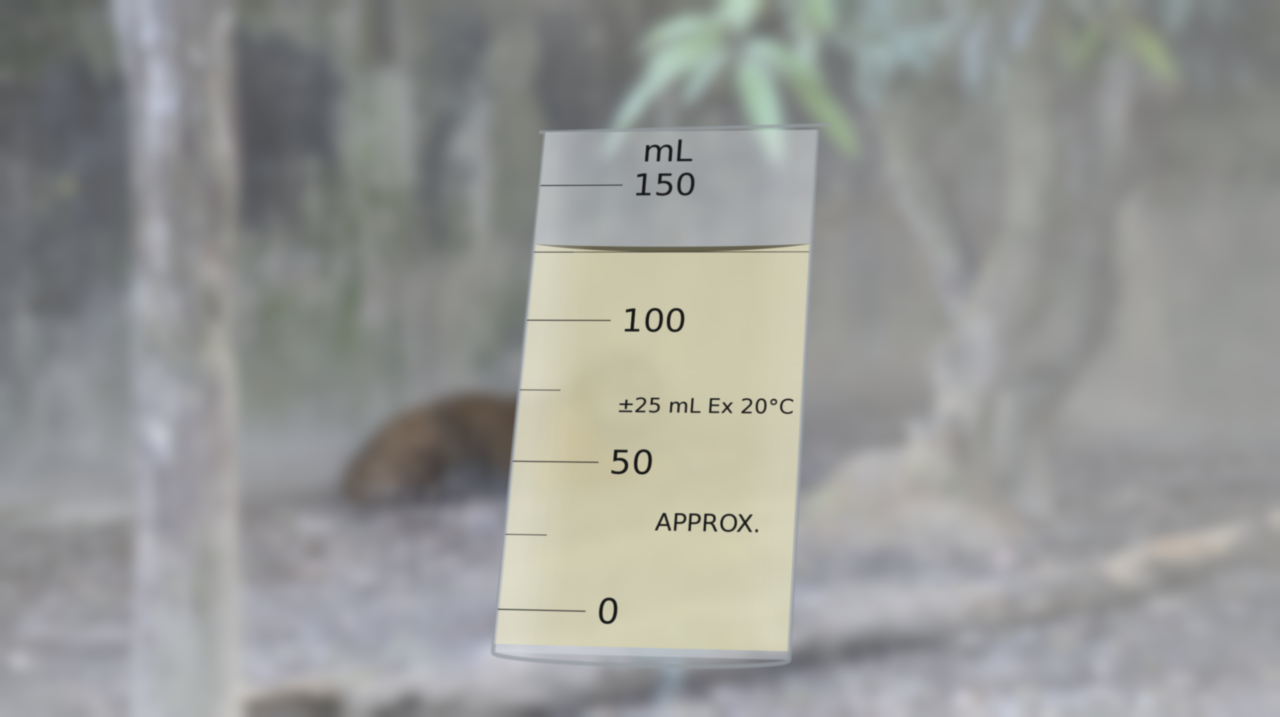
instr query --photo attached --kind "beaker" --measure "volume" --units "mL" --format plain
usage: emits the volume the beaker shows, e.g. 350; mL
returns 125; mL
